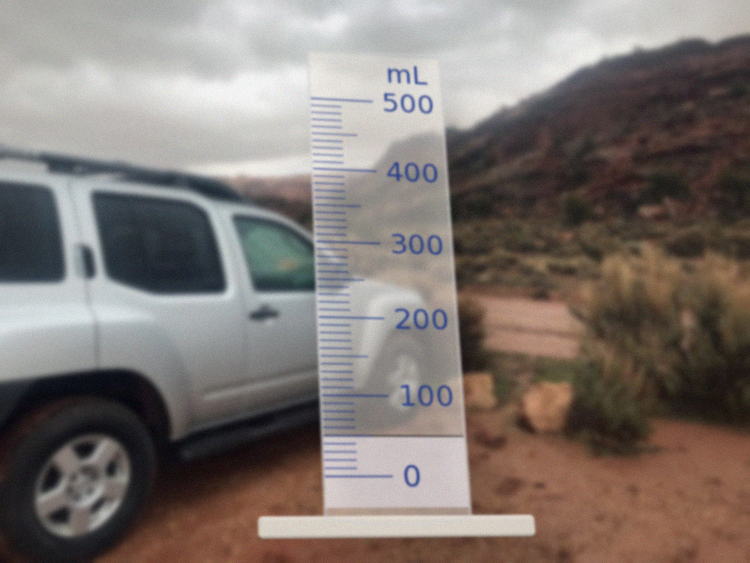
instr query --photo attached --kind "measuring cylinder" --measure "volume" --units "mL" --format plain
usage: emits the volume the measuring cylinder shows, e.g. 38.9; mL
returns 50; mL
